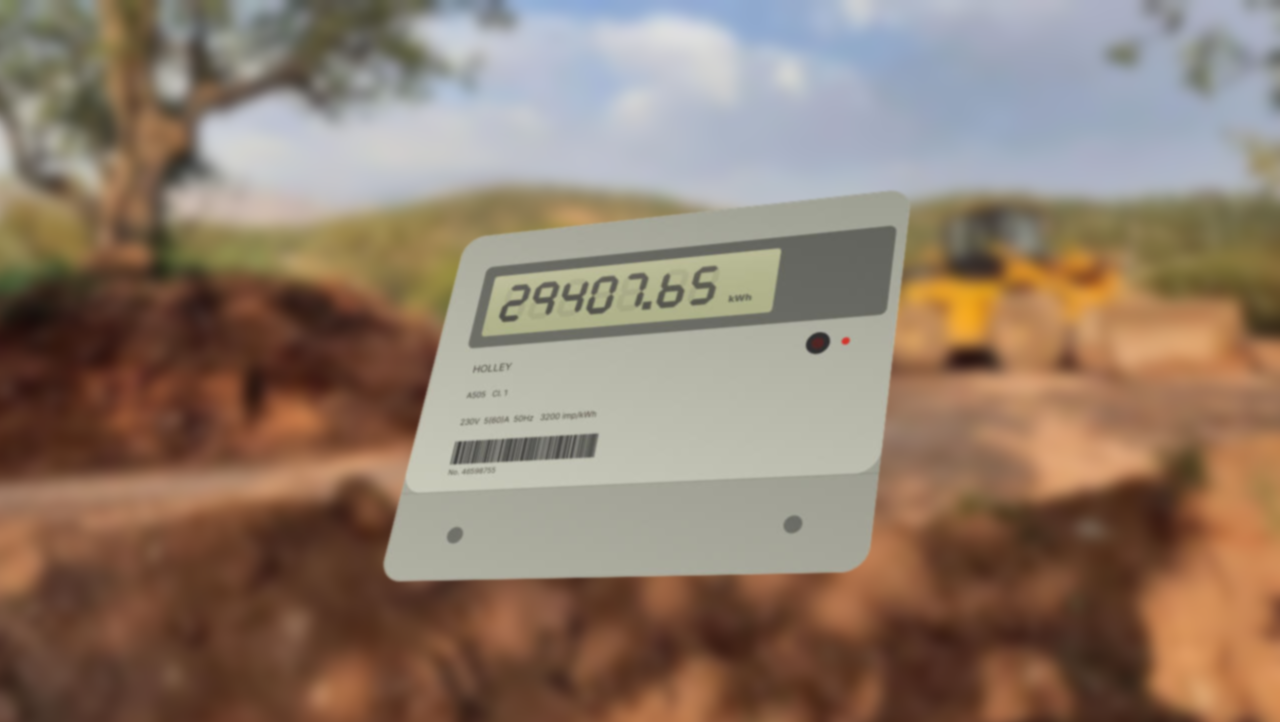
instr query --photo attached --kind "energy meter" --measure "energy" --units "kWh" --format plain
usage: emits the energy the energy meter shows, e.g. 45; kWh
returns 29407.65; kWh
